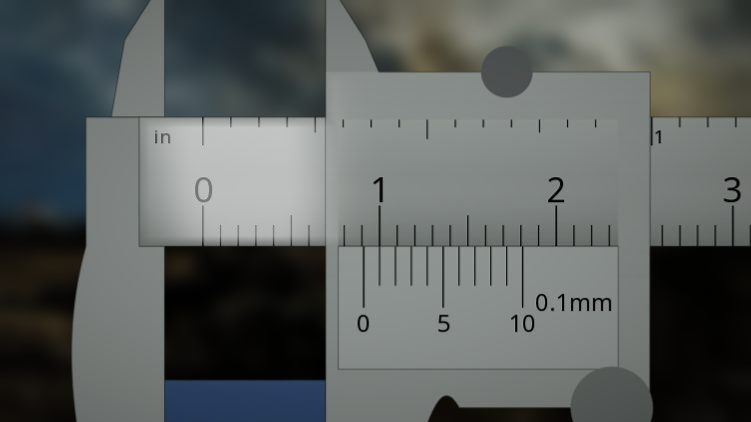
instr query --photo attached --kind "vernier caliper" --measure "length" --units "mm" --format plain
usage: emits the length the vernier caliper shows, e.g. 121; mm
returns 9.1; mm
